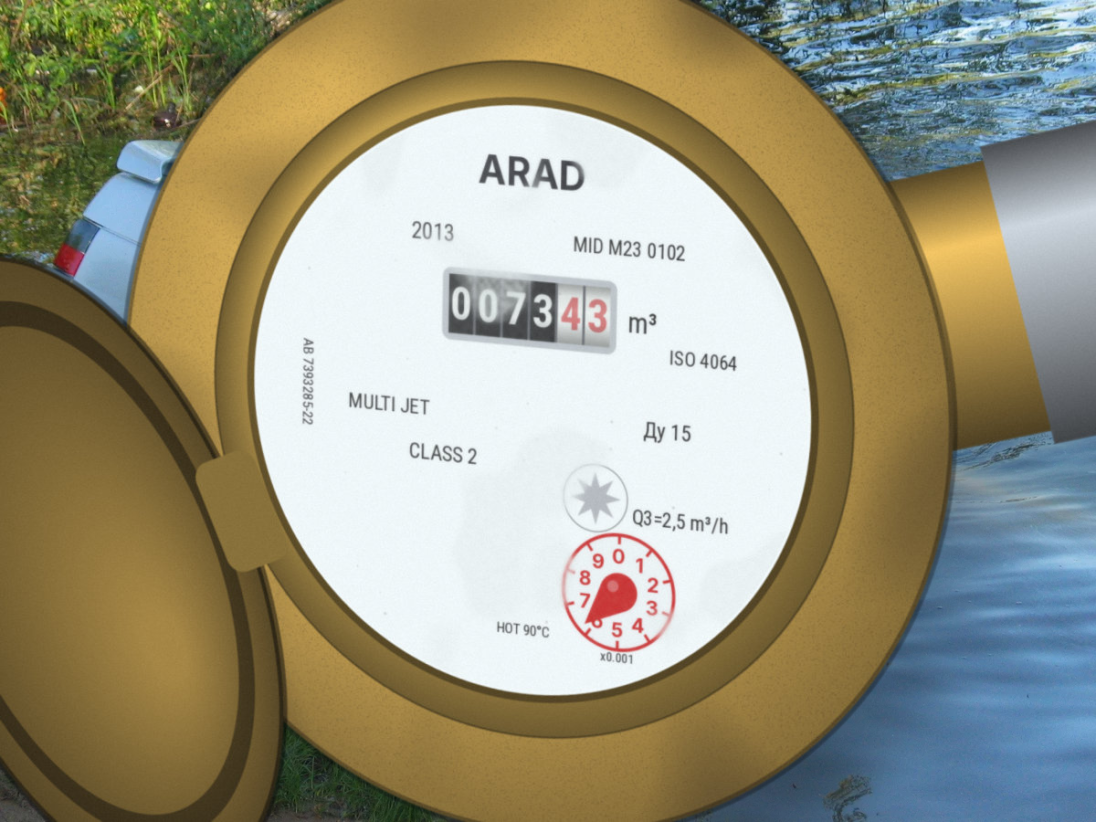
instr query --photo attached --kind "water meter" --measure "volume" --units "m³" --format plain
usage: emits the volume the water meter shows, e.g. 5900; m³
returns 73.436; m³
